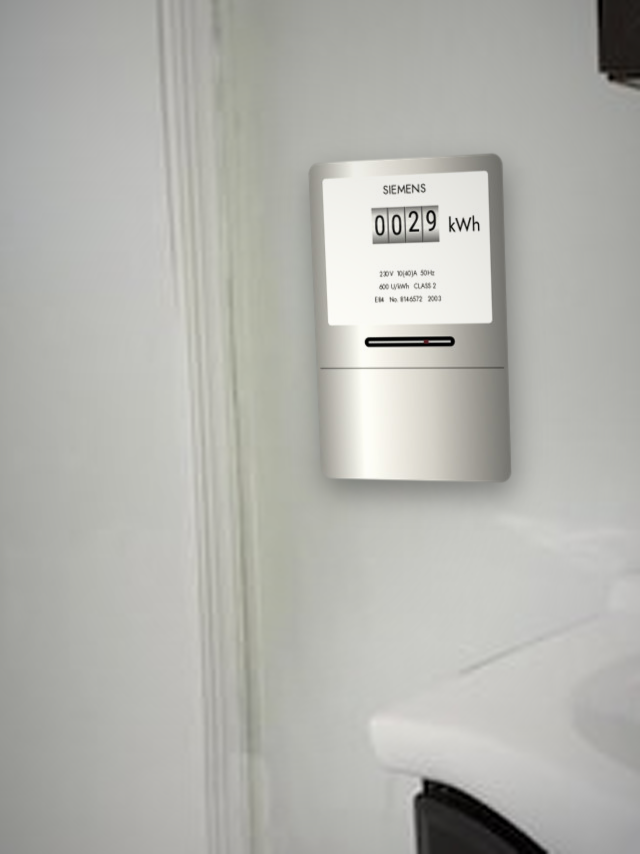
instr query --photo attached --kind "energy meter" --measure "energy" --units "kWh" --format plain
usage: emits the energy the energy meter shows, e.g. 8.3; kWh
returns 29; kWh
